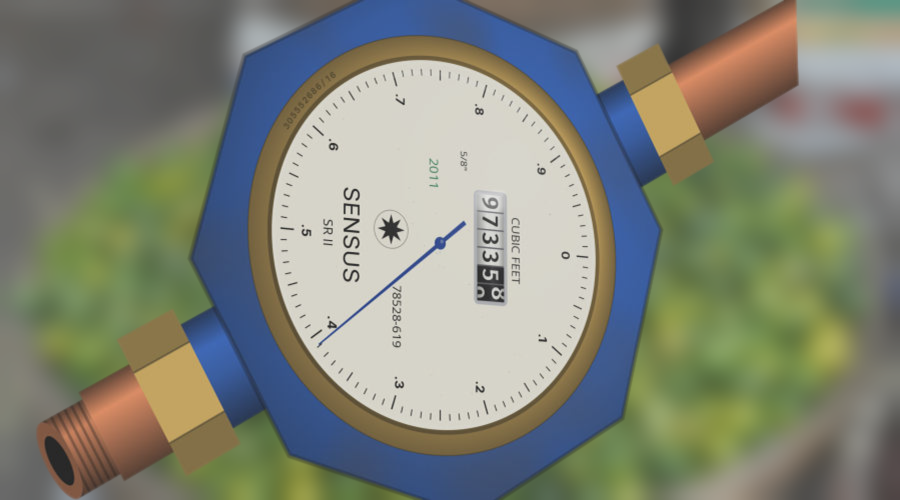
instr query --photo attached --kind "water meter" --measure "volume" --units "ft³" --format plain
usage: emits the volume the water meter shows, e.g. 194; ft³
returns 973358.39; ft³
